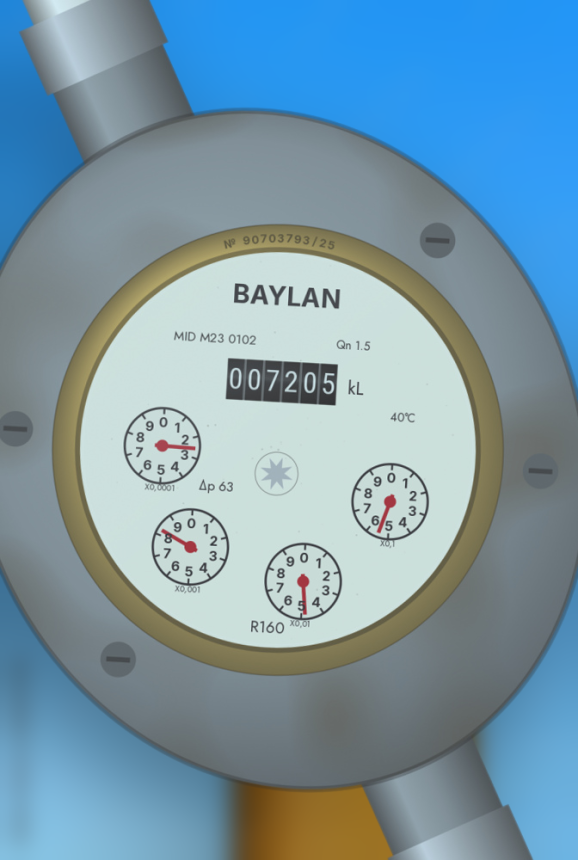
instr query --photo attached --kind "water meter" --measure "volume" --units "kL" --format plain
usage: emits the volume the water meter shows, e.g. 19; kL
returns 7205.5482; kL
